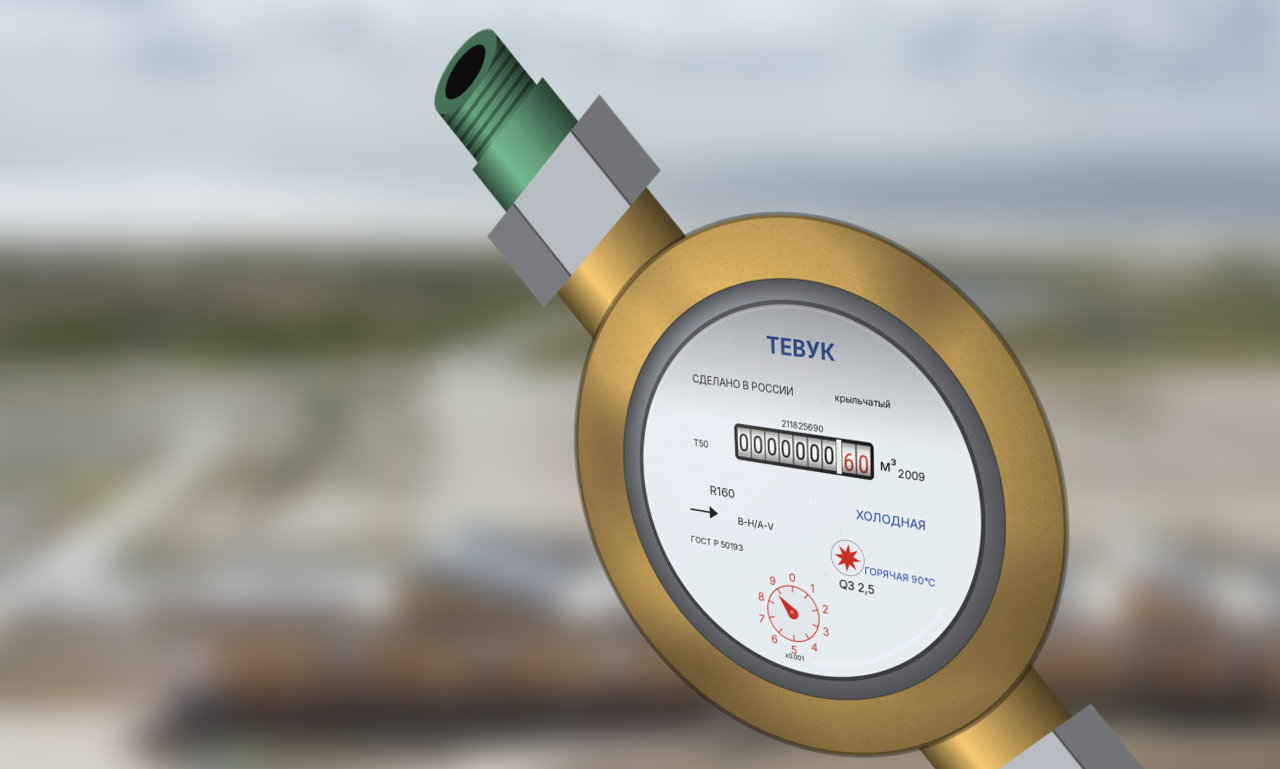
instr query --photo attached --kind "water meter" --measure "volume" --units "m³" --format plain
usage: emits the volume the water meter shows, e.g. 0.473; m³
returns 0.598; m³
